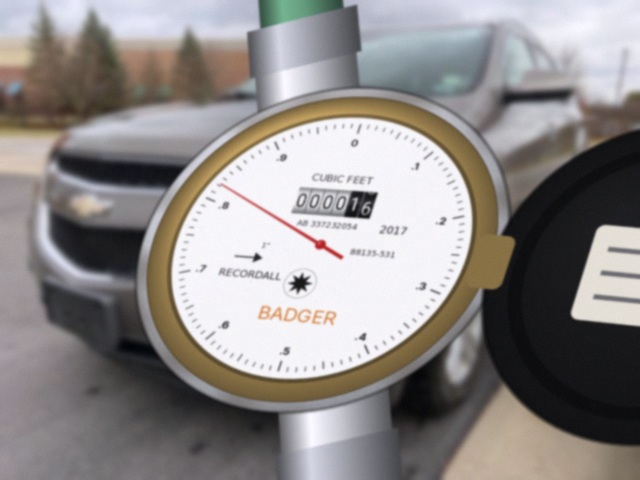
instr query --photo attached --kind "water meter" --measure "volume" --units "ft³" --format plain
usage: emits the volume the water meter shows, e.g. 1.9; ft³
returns 15.82; ft³
